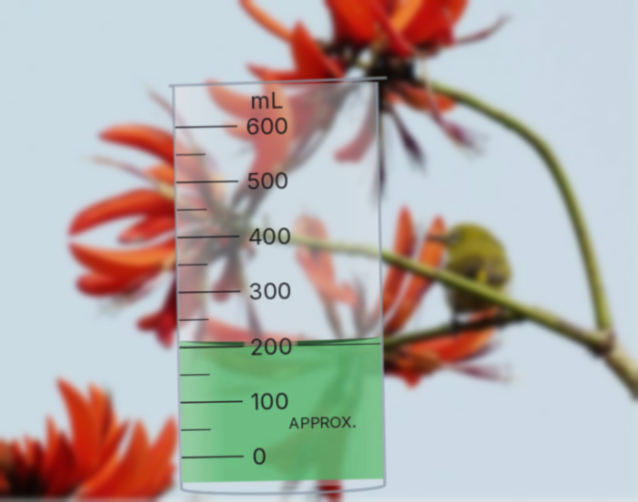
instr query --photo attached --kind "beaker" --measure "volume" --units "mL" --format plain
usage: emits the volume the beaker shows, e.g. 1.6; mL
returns 200; mL
